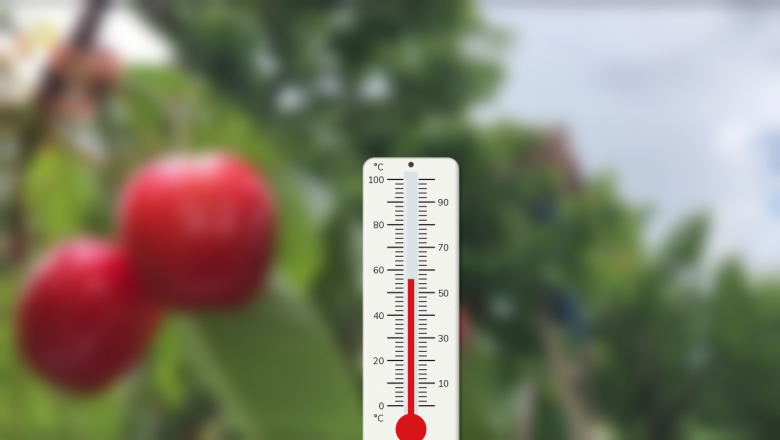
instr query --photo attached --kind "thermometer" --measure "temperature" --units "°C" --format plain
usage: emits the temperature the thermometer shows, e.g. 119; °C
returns 56; °C
